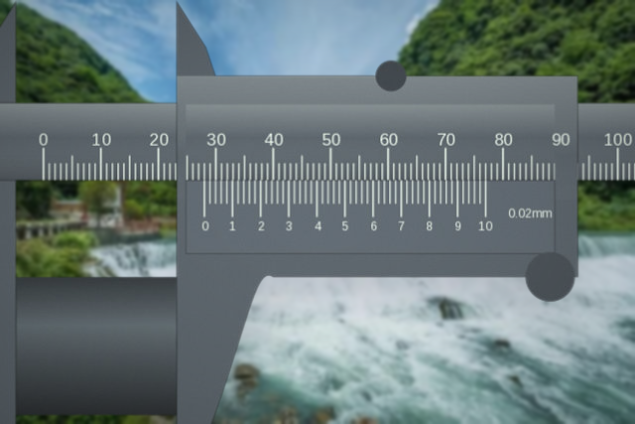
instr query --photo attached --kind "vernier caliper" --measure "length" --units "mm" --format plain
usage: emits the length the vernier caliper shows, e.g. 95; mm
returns 28.0; mm
